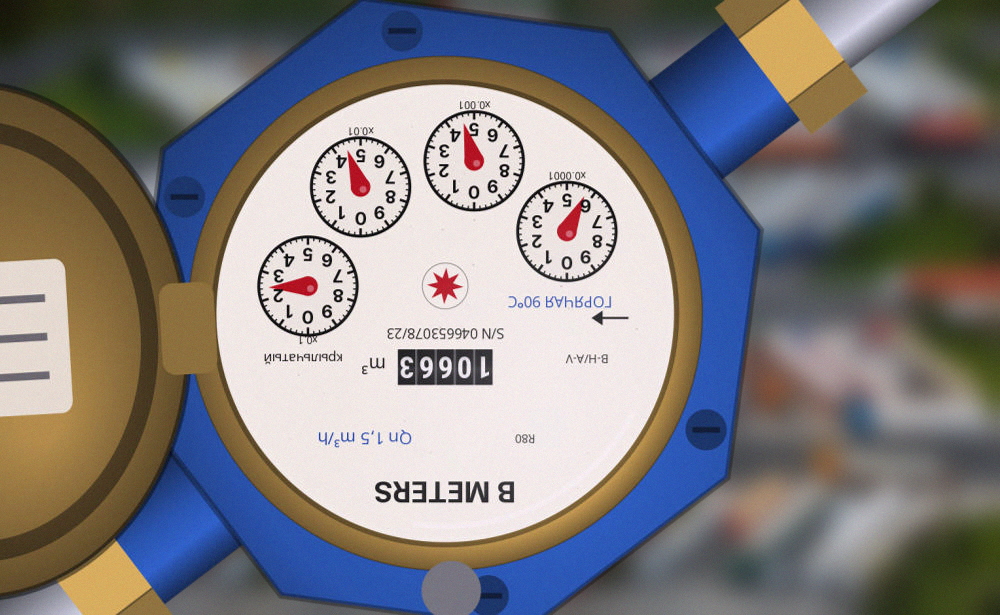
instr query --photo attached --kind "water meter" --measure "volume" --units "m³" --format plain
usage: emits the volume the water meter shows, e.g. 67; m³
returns 10663.2445; m³
